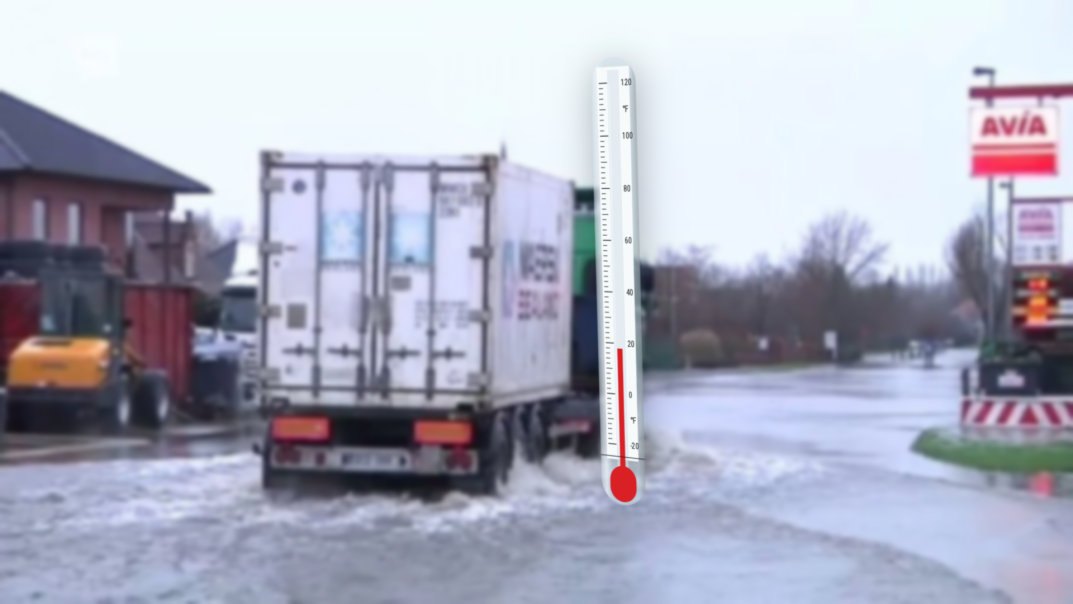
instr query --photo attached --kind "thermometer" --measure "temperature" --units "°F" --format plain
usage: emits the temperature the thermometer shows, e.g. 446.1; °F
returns 18; °F
